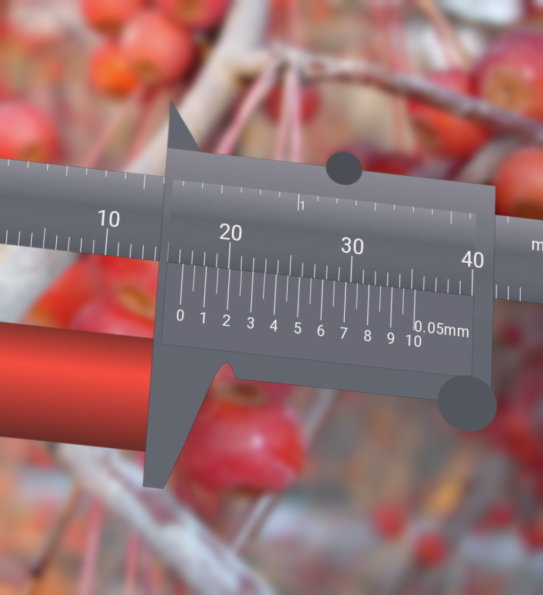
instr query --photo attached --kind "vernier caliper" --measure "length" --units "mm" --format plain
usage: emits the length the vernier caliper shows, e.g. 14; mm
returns 16.3; mm
